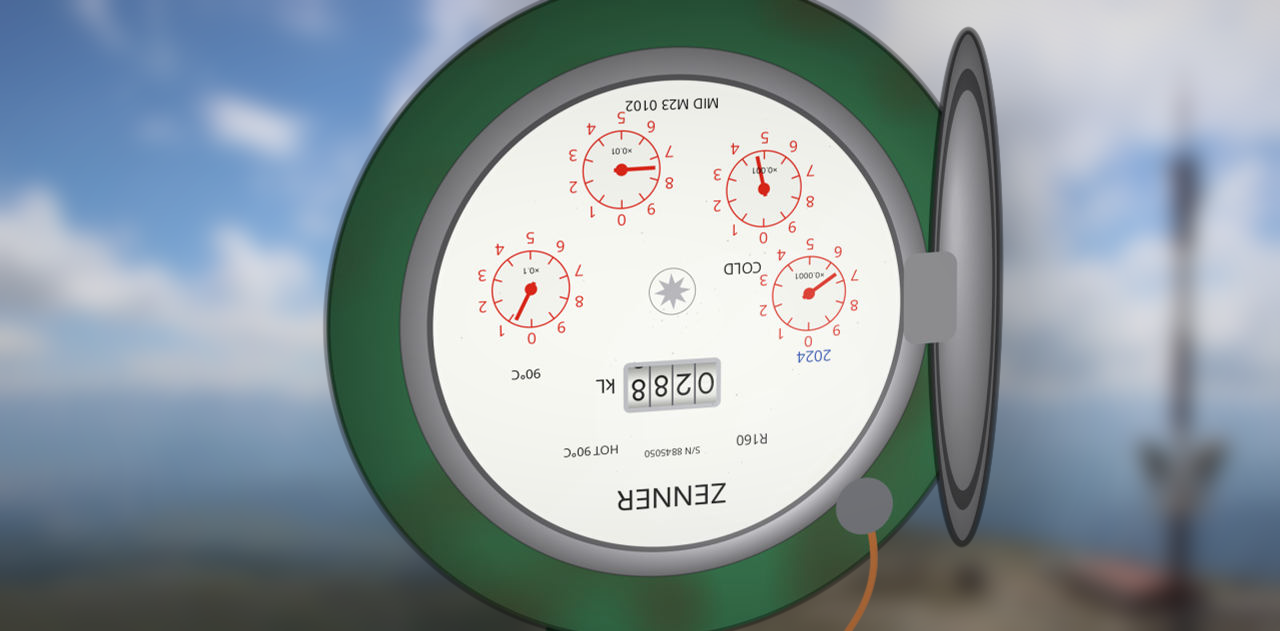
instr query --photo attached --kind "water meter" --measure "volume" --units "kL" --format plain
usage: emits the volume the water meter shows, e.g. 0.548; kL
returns 288.0746; kL
